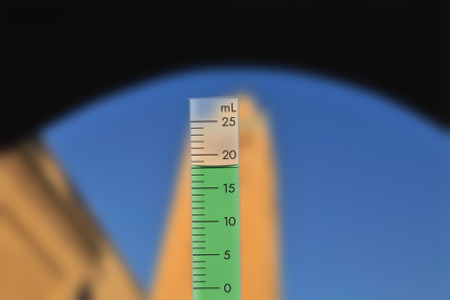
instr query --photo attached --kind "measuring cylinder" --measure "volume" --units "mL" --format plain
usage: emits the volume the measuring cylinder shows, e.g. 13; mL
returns 18; mL
